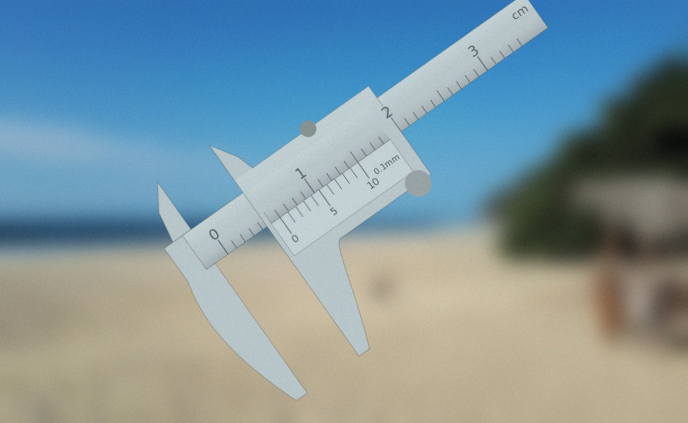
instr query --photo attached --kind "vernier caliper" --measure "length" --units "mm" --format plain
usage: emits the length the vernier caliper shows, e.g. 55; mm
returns 6.0; mm
